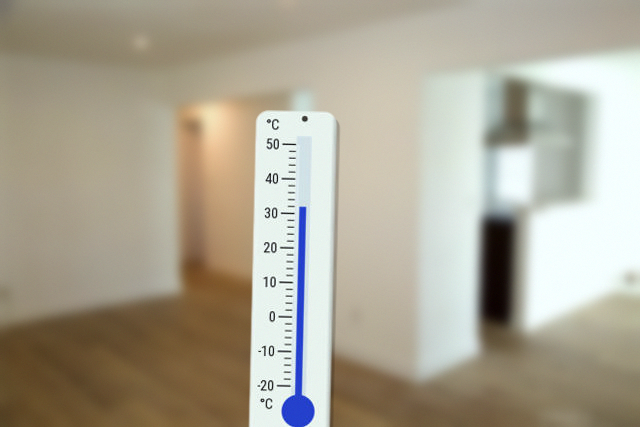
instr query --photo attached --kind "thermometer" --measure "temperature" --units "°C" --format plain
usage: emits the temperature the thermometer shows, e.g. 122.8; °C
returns 32; °C
